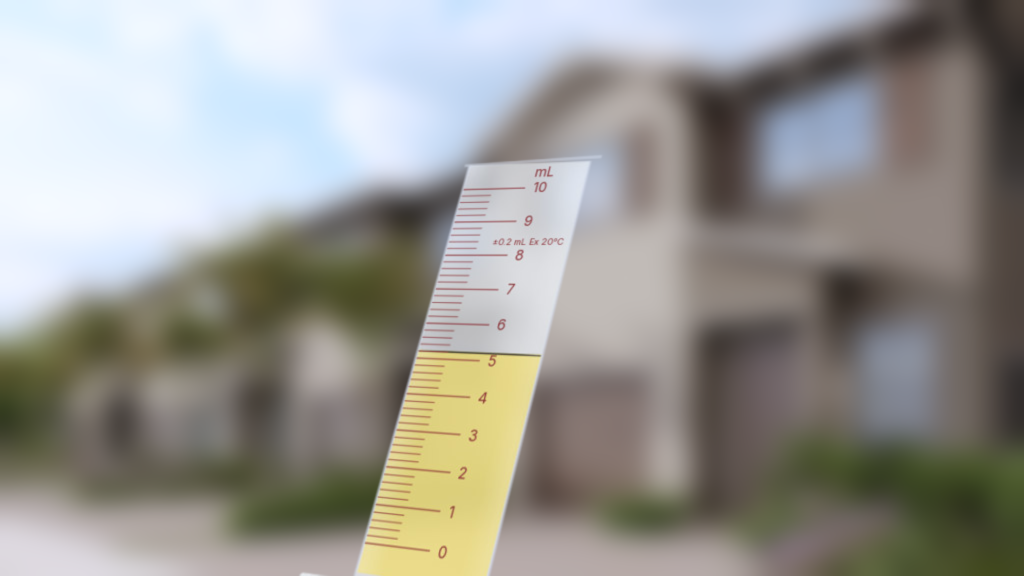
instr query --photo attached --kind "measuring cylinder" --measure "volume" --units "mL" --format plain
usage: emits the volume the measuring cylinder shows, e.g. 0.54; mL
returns 5.2; mL
